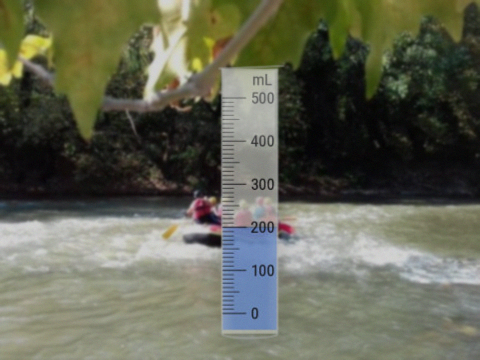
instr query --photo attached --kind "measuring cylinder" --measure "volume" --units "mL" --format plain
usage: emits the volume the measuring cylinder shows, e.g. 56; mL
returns 200; mL
